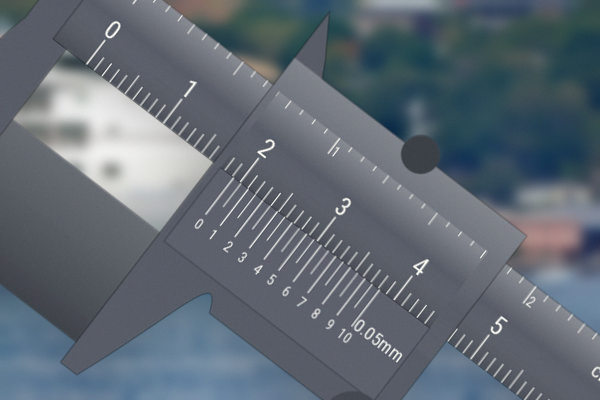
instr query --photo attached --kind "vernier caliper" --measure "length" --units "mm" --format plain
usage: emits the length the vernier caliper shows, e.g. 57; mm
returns 19.2; mm
